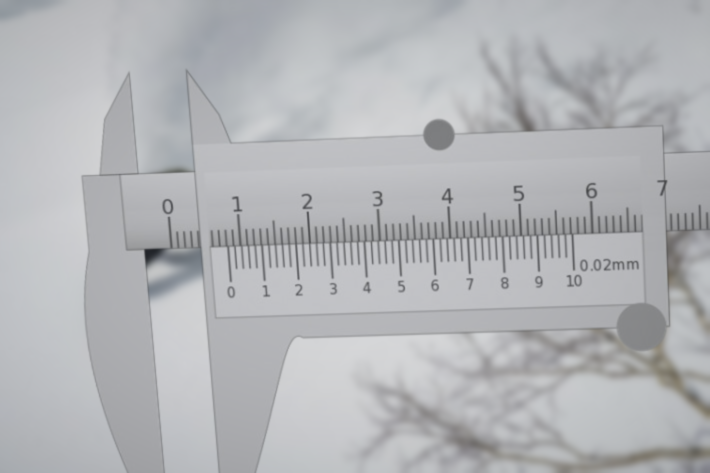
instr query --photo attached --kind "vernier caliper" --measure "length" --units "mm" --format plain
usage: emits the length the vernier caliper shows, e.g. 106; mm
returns 8.2; mm
